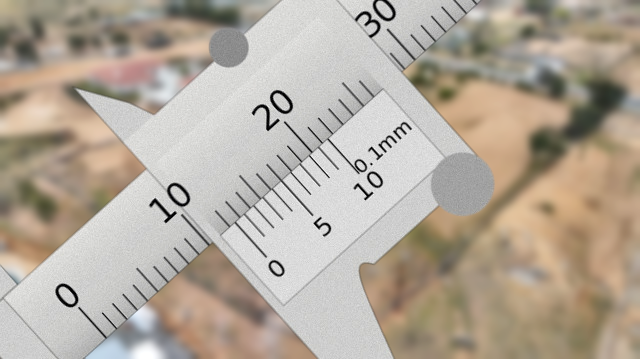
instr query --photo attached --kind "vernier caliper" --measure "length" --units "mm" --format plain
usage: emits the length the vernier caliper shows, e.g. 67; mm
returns 12.5; mm
